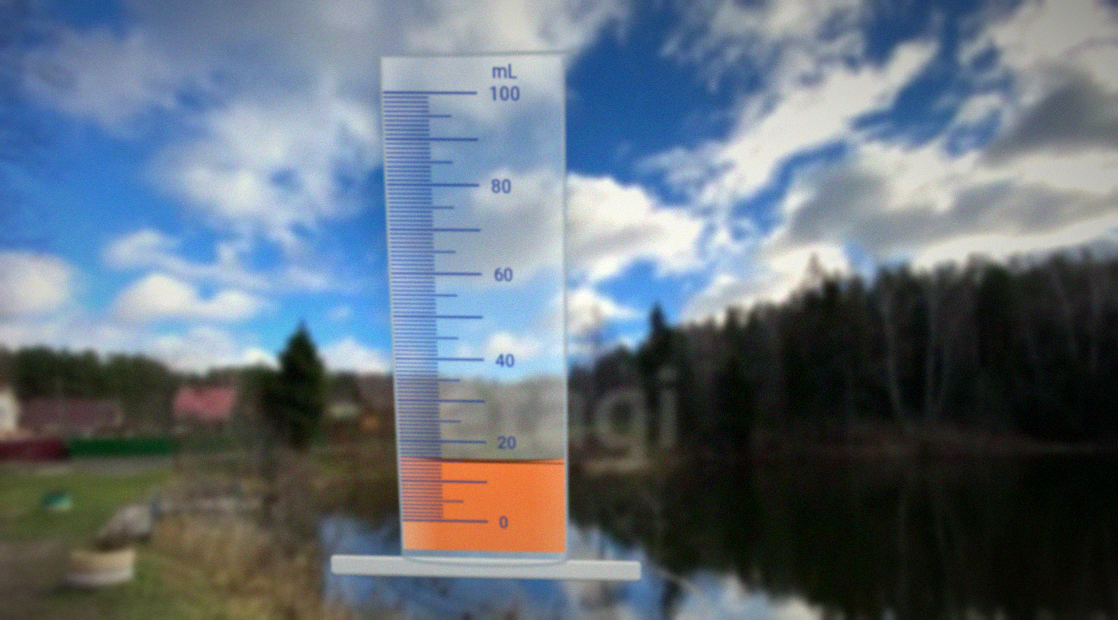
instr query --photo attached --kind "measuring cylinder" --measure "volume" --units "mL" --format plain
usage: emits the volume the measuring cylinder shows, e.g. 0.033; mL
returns 15; mL
